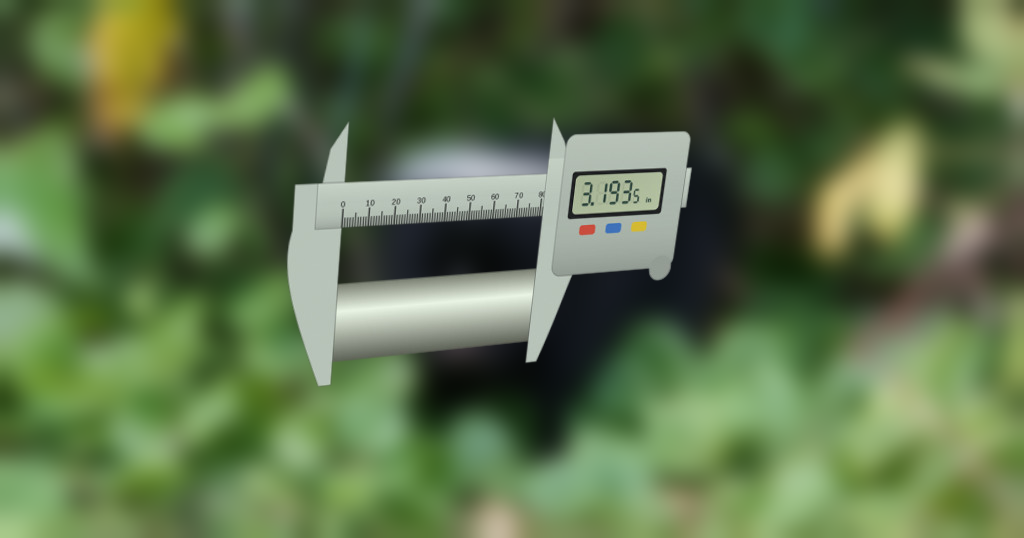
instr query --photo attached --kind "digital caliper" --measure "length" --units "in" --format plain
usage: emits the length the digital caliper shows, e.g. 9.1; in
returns 3.1935; in
